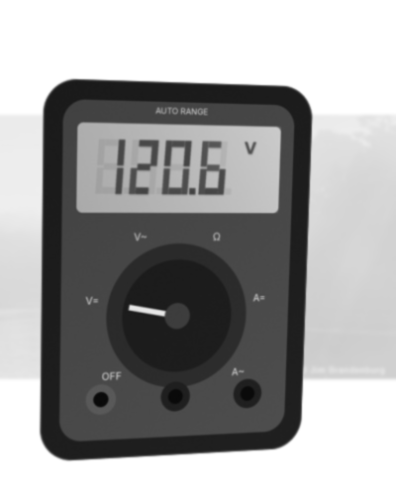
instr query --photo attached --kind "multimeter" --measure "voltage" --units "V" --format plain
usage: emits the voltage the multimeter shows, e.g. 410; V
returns 120.6; V
